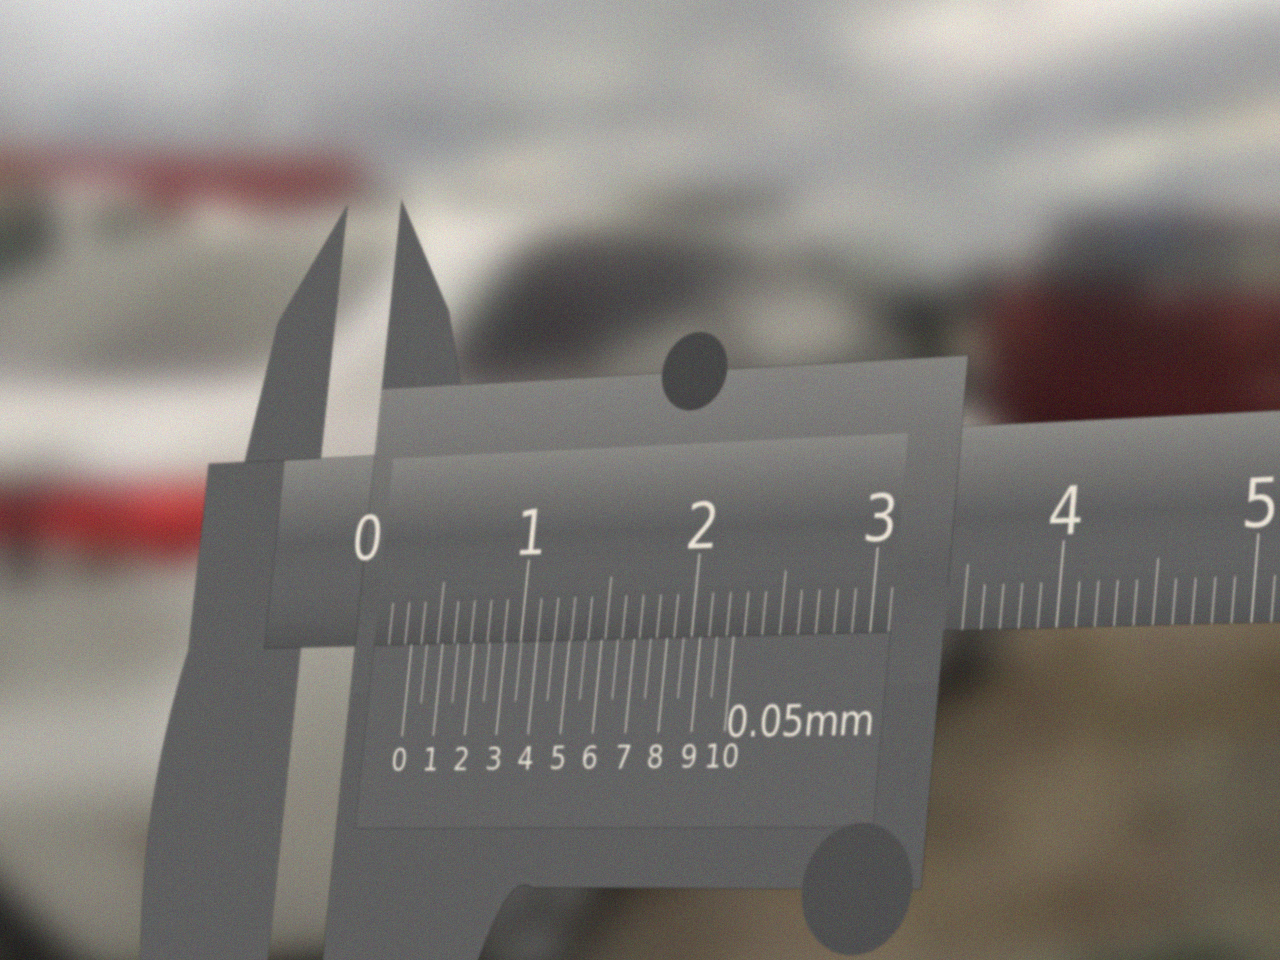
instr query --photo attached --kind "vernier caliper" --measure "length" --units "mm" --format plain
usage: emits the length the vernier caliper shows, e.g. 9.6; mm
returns 3.4; mm
